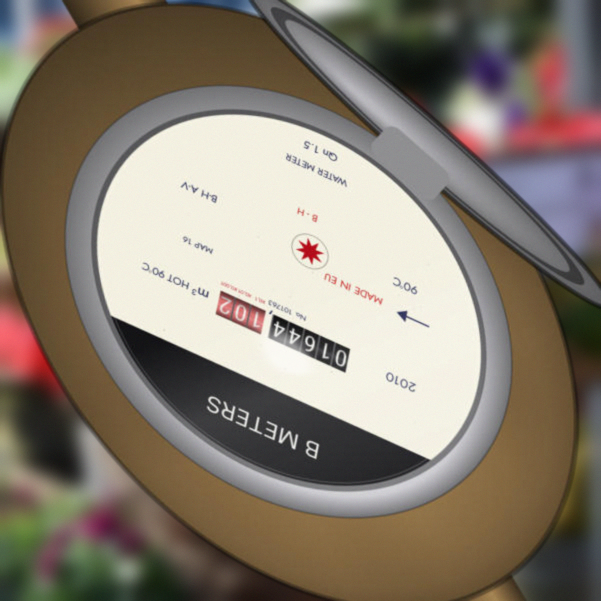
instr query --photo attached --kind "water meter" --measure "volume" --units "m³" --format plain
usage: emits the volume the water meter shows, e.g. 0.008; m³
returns 1644.102; m³
